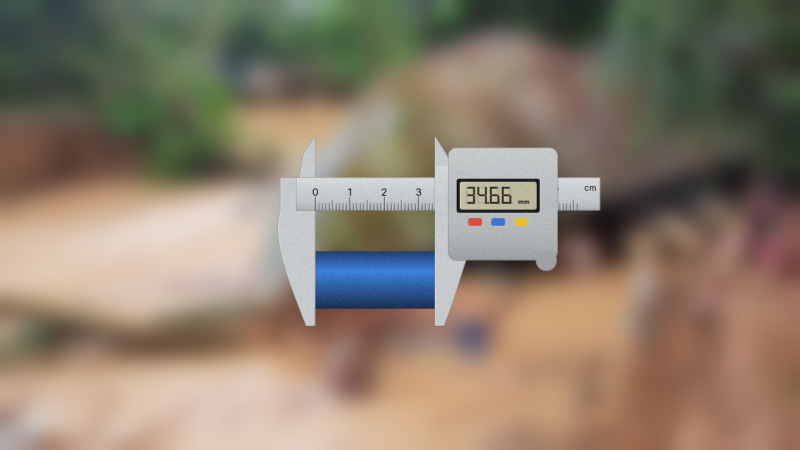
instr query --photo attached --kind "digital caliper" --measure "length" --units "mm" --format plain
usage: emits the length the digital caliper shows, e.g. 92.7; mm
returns 34.66; mm
